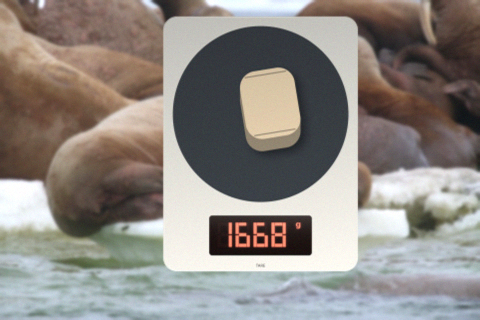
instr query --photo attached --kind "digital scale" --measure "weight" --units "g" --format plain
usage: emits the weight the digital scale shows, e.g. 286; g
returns 1668; g
